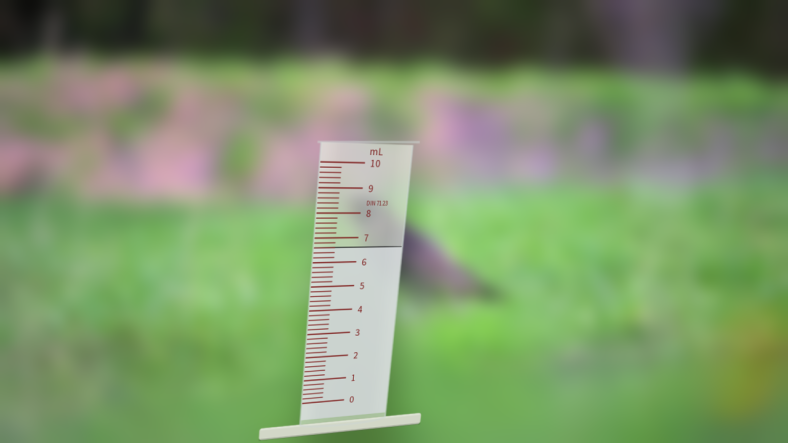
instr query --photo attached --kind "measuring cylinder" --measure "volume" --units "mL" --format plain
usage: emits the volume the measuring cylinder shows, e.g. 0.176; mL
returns 6.6; mL
